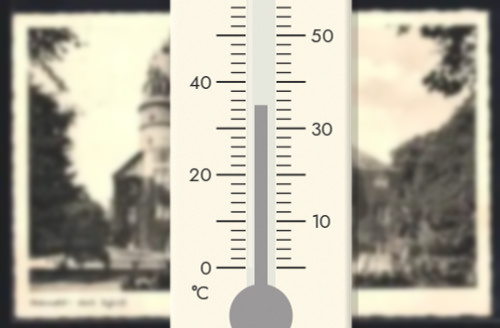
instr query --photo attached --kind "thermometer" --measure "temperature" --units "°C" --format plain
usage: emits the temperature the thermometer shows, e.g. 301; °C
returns 35; °C
